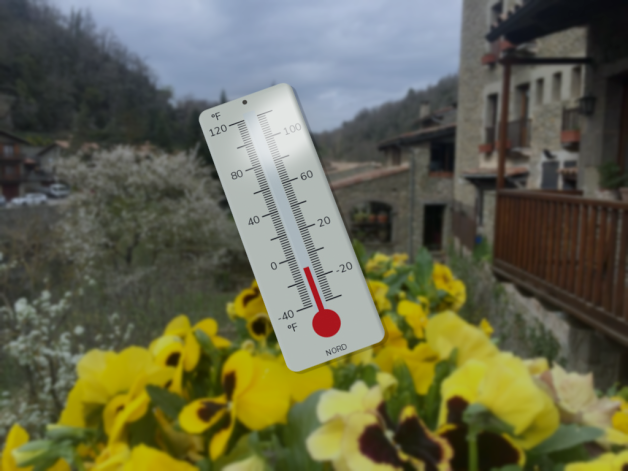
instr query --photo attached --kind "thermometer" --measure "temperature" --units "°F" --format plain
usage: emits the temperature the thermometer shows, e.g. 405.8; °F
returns -10; °F
